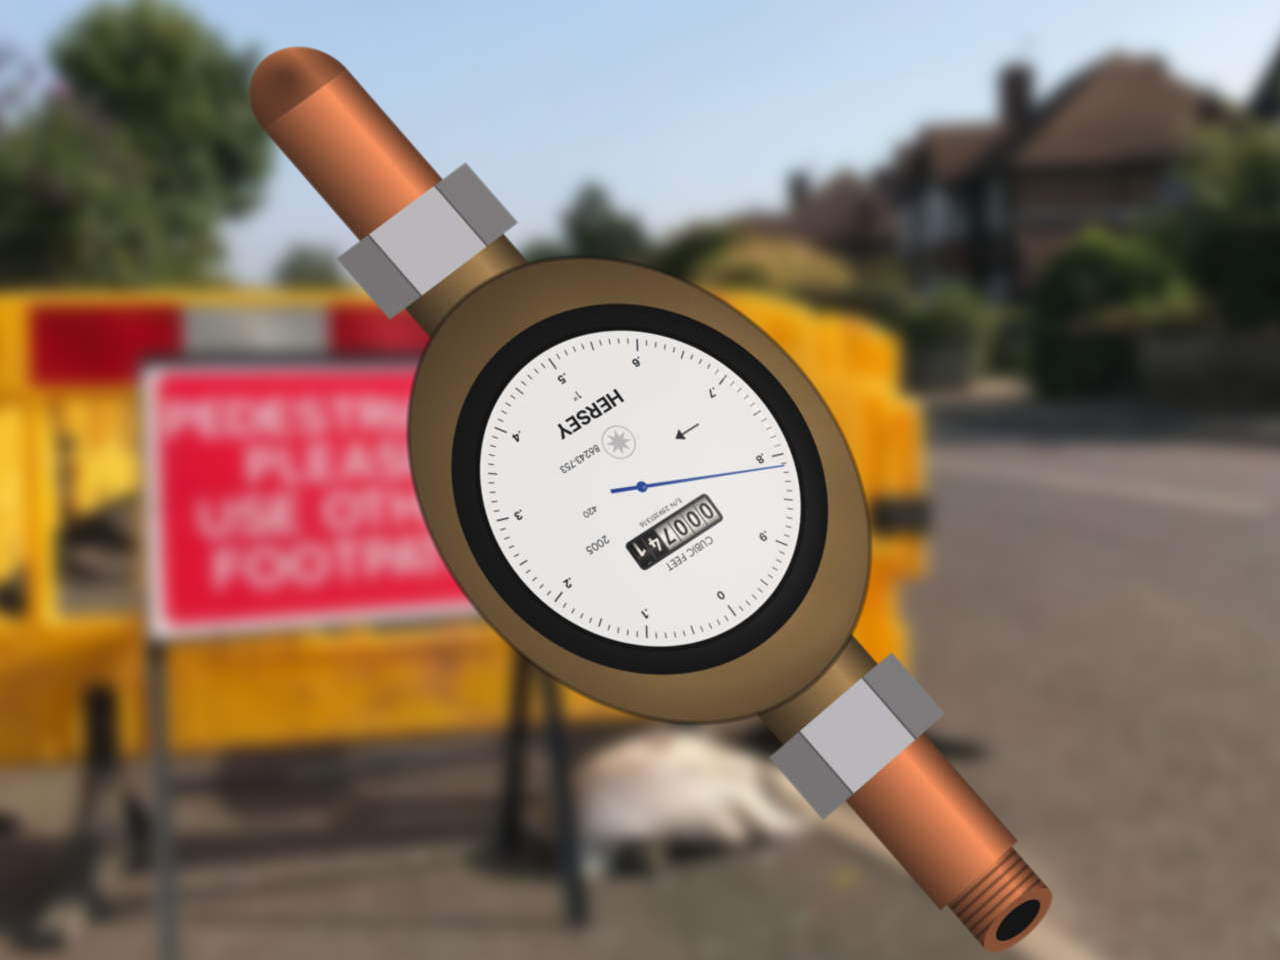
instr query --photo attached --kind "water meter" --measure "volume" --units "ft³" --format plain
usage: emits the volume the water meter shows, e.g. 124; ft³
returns 740.81; ft³
